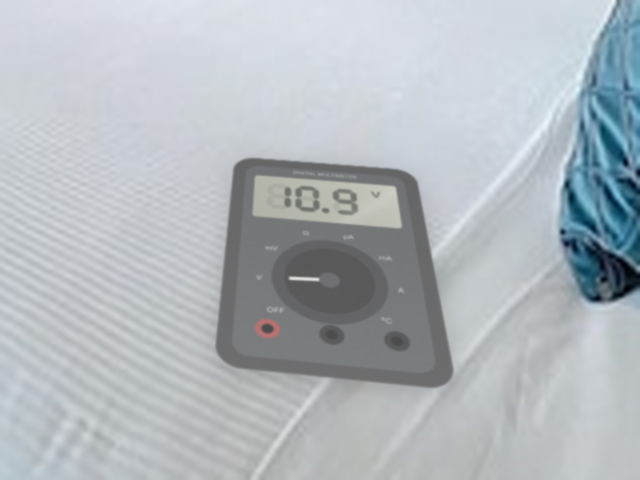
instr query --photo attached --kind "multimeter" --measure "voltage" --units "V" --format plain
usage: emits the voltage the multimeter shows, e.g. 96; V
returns 10.9; V
